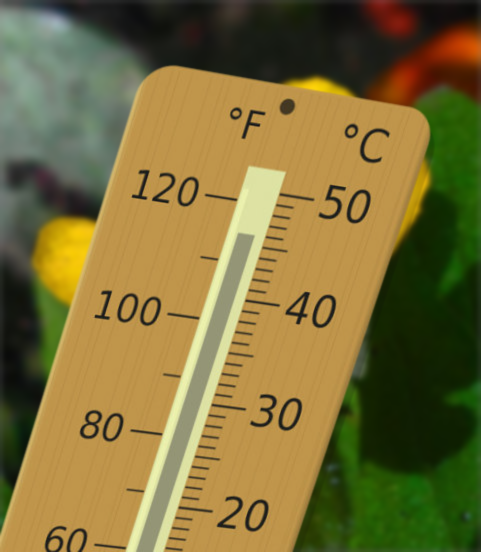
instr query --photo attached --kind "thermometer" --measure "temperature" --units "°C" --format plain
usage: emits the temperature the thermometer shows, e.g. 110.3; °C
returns 46; °C
